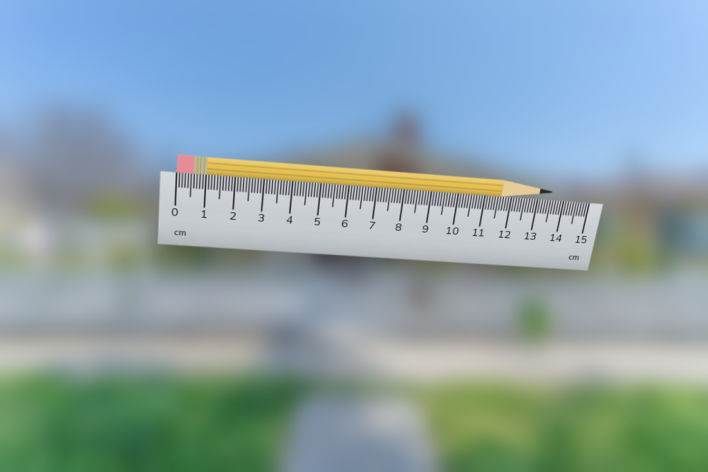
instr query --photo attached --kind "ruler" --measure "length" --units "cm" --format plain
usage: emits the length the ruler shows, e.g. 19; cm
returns 13.5; cm
